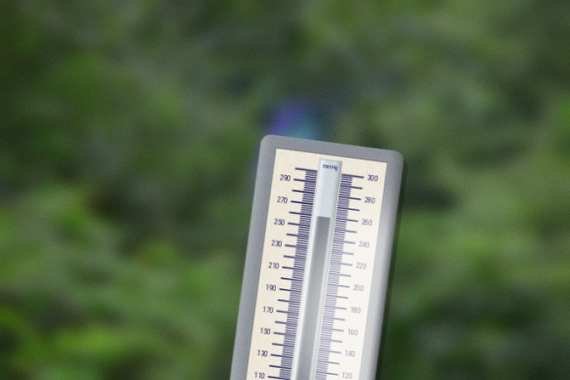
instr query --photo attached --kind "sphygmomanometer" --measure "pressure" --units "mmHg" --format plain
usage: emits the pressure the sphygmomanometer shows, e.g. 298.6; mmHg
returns 260; mmHg
